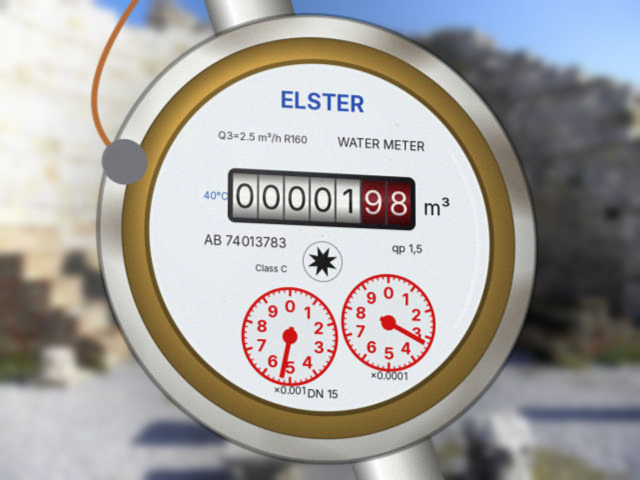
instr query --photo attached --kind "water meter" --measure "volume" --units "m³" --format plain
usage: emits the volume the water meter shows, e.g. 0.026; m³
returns 1.9853; m³
